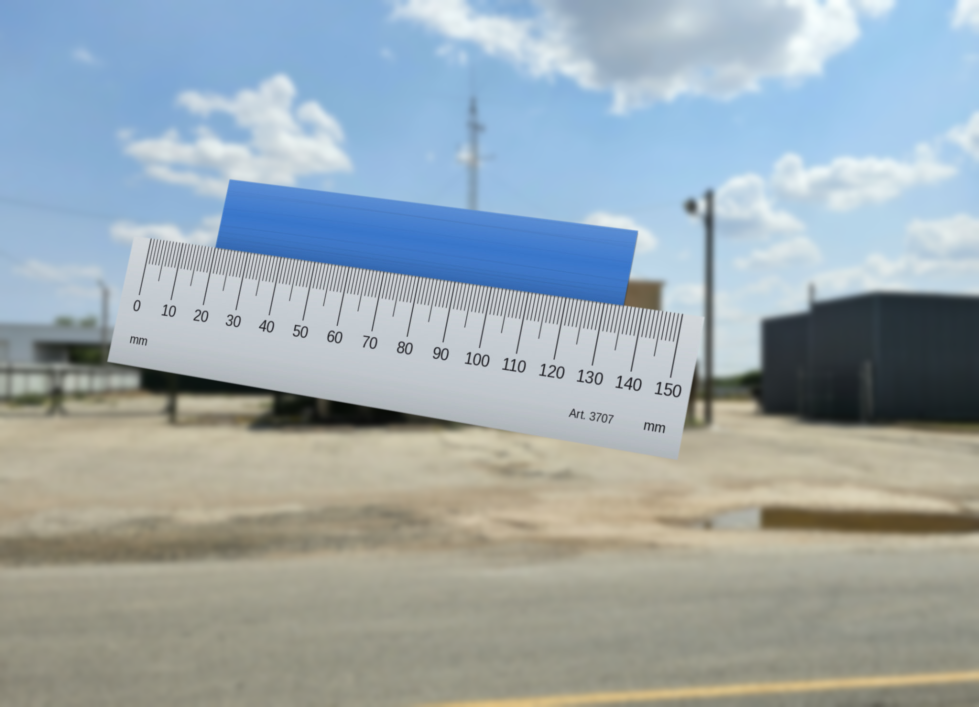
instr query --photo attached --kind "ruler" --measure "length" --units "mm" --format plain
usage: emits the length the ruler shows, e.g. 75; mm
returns 115; mm
